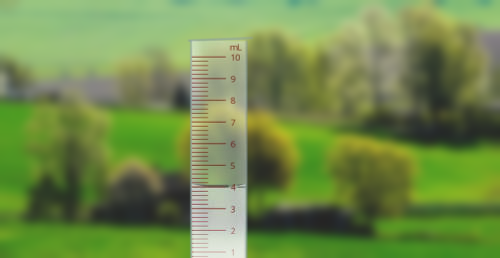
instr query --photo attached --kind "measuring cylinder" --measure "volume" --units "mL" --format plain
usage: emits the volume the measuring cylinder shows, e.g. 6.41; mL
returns 4; mL
